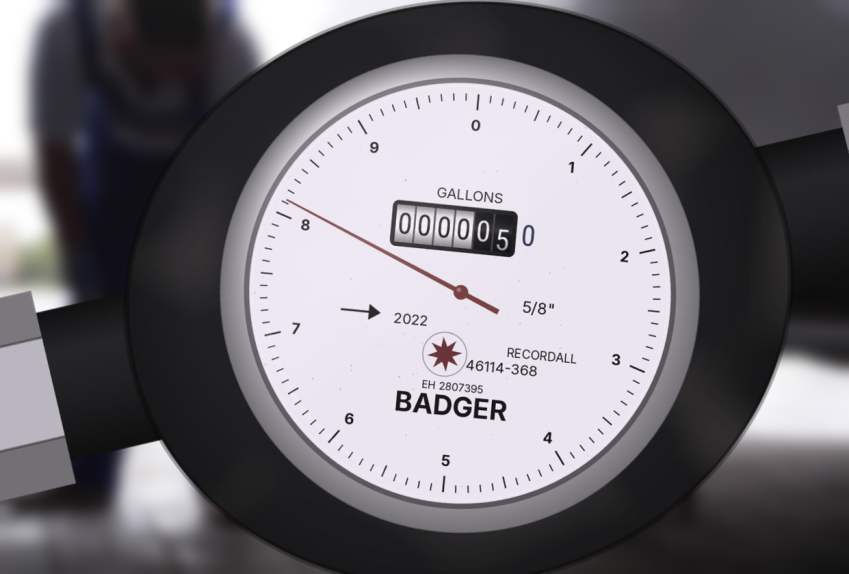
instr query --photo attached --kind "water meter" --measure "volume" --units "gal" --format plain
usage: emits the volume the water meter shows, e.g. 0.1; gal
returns 48.1; gal
